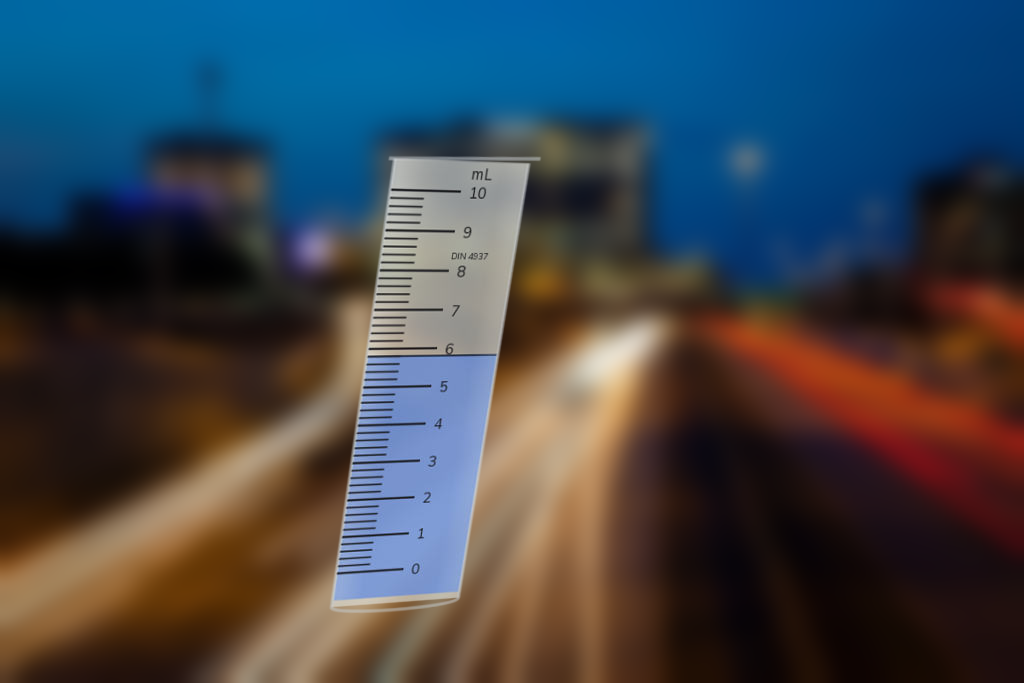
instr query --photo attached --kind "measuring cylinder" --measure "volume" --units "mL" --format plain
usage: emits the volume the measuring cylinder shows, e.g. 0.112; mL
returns 5.8; mL
